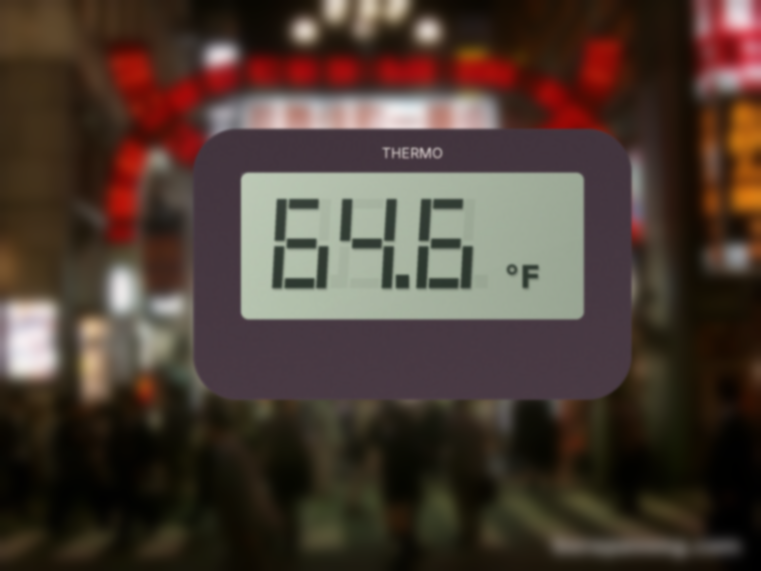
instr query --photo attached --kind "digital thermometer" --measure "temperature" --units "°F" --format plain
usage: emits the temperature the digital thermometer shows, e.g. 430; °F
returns 64.6; °F
